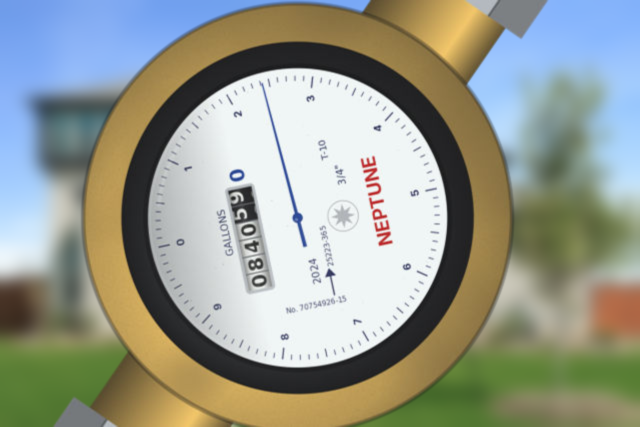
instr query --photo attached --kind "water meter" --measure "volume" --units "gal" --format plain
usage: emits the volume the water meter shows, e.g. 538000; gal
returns 840592.4; gal
